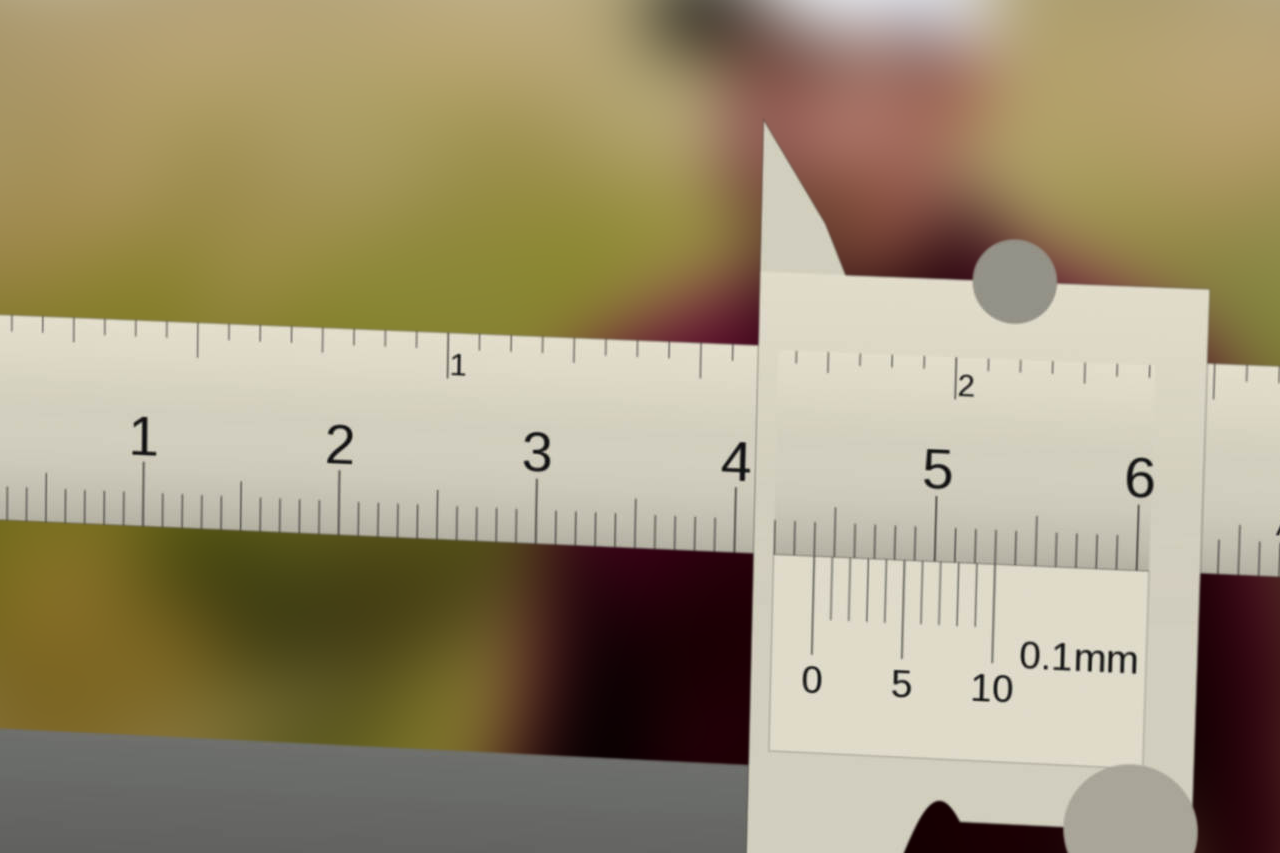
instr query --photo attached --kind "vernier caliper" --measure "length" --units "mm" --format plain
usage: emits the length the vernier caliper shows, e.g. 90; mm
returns 44.0; mm
